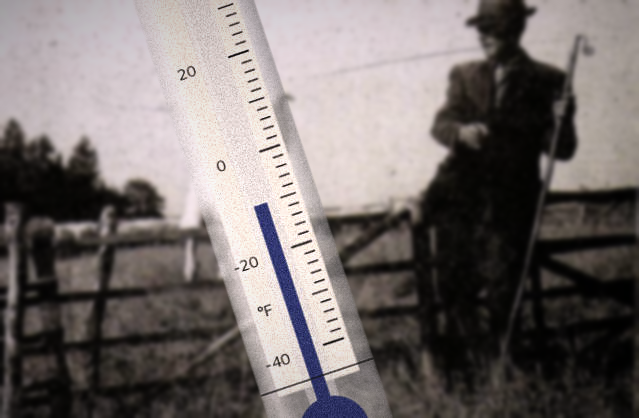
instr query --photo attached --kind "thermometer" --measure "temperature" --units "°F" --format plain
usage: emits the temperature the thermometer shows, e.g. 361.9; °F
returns -10; °F
